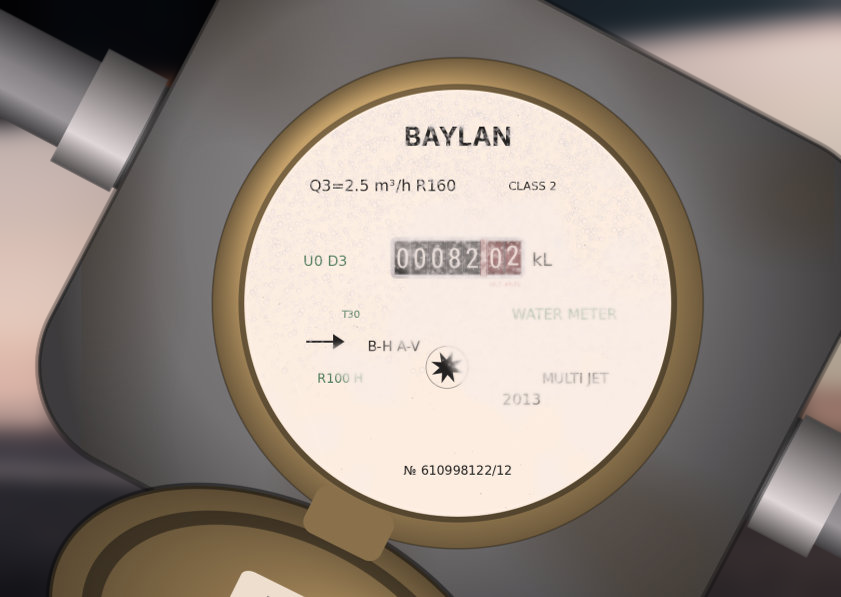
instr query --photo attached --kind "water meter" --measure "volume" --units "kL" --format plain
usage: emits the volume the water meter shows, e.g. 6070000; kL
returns 82.02; kL
